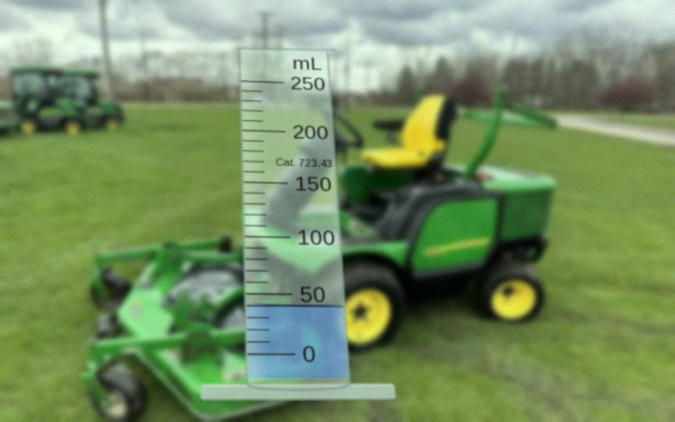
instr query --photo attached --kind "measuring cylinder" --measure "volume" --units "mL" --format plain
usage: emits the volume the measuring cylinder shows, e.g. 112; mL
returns 40; mL
